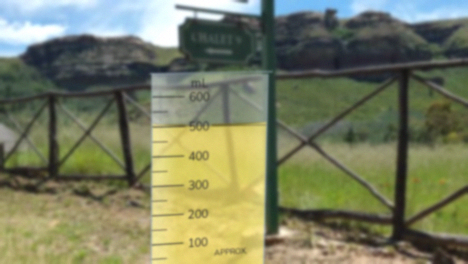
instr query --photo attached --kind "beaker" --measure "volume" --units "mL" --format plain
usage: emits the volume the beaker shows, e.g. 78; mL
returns 500; mL
